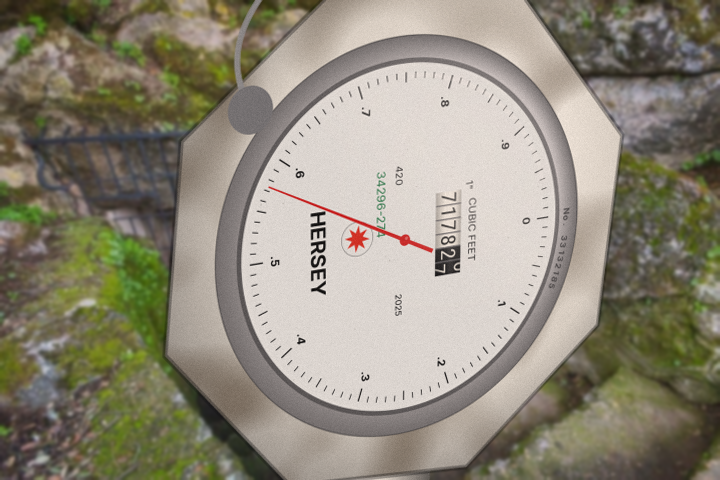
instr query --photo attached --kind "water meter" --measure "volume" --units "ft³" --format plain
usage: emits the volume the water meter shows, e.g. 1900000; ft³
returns 717826.57; ft³
